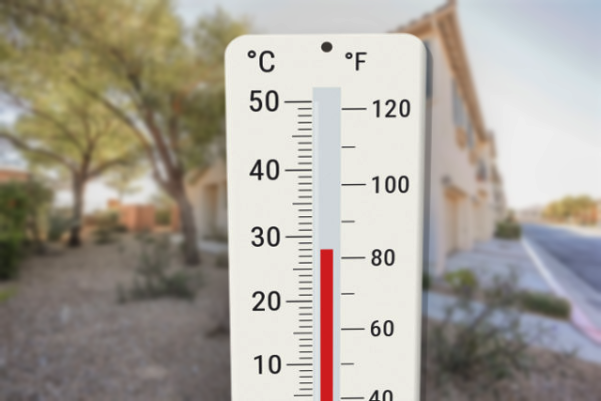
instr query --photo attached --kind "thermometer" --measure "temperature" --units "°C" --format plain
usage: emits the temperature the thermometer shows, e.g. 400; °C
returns 28; °C
